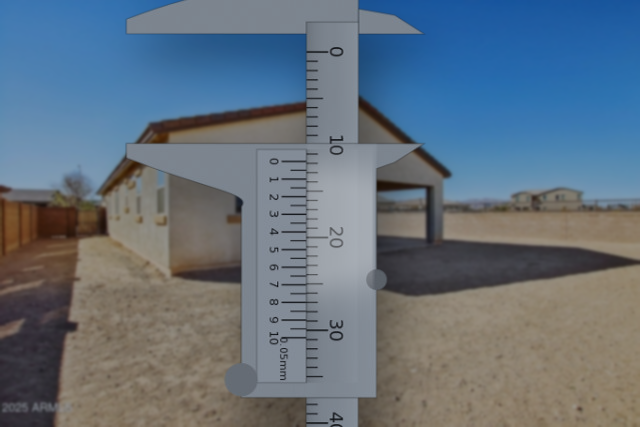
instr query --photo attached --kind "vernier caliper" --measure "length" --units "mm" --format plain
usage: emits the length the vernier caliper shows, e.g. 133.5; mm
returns 11.8; mm
